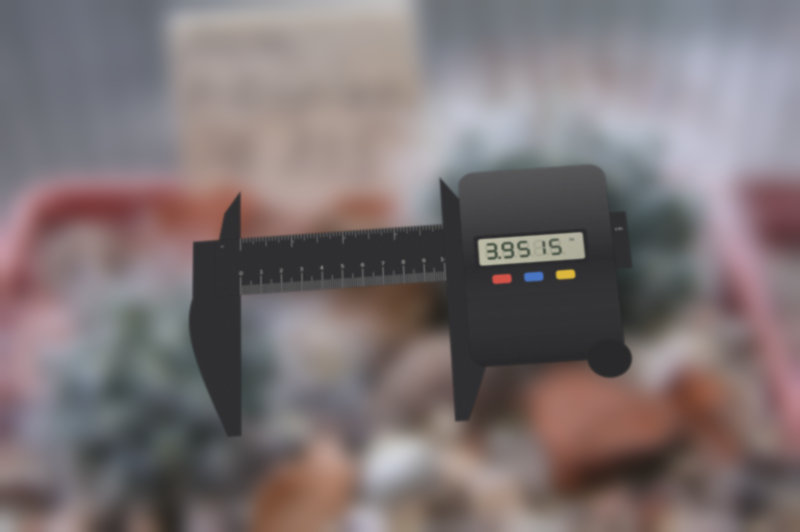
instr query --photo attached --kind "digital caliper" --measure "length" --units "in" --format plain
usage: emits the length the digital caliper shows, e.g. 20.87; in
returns 3.9515; in
